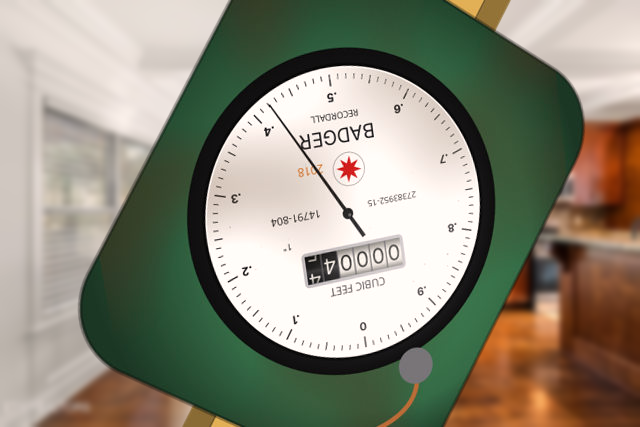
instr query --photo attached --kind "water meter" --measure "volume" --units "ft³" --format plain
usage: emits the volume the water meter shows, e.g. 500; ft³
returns 44.42; ft³
